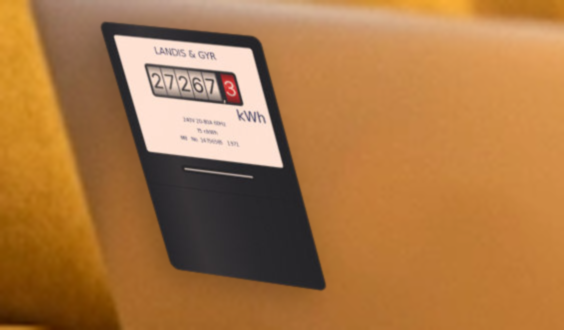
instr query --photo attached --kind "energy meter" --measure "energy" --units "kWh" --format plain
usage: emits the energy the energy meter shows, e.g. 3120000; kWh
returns 27267.3; kWh
